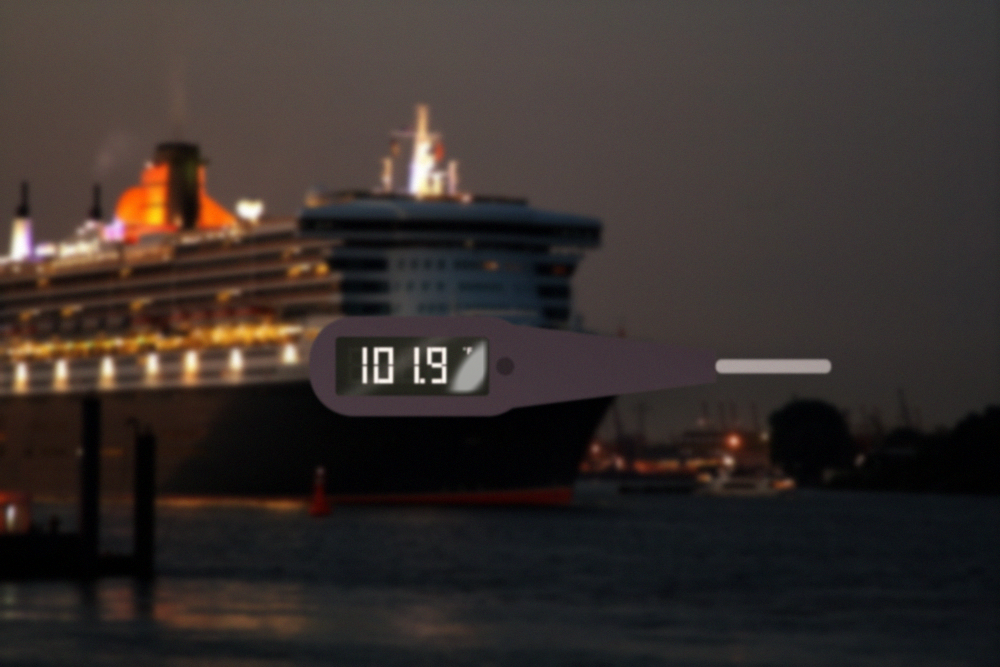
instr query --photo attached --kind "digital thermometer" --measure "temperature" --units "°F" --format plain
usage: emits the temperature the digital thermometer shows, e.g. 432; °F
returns 101.9; °F
